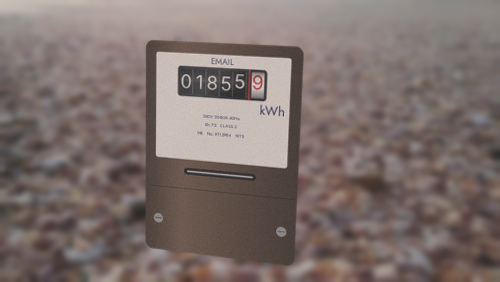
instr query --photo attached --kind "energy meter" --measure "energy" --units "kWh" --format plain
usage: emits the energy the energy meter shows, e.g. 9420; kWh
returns 1855.9; kWh
